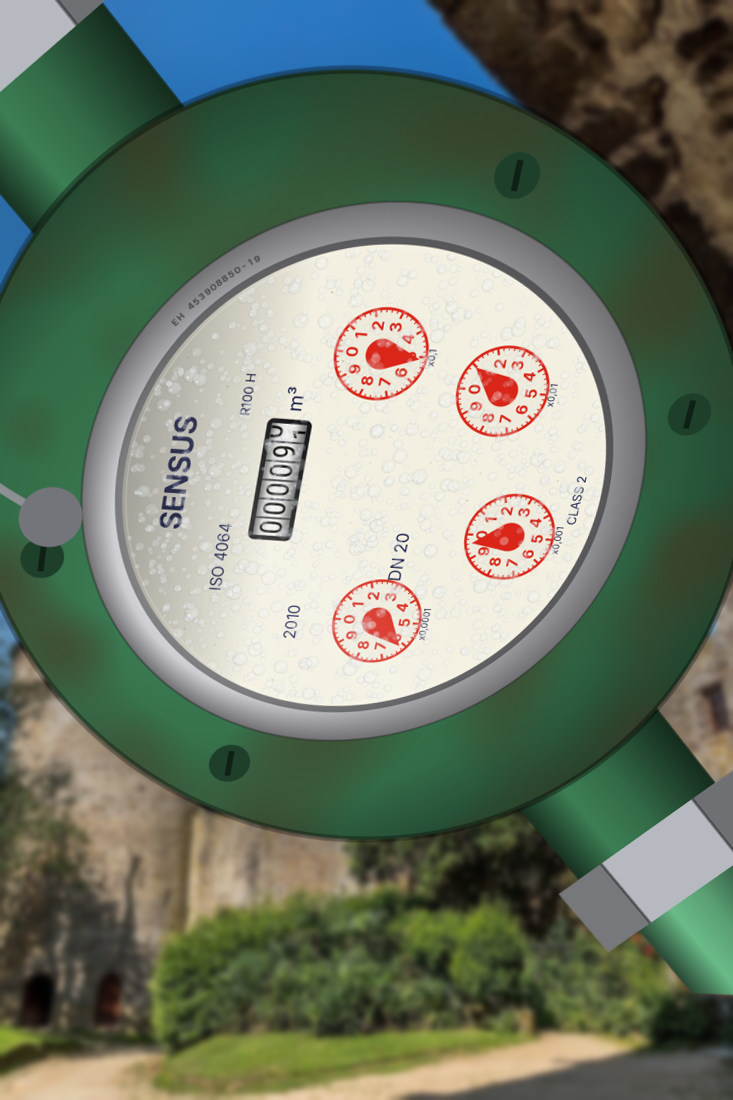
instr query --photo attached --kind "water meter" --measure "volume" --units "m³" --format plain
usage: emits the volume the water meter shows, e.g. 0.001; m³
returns 90.5096; m³
